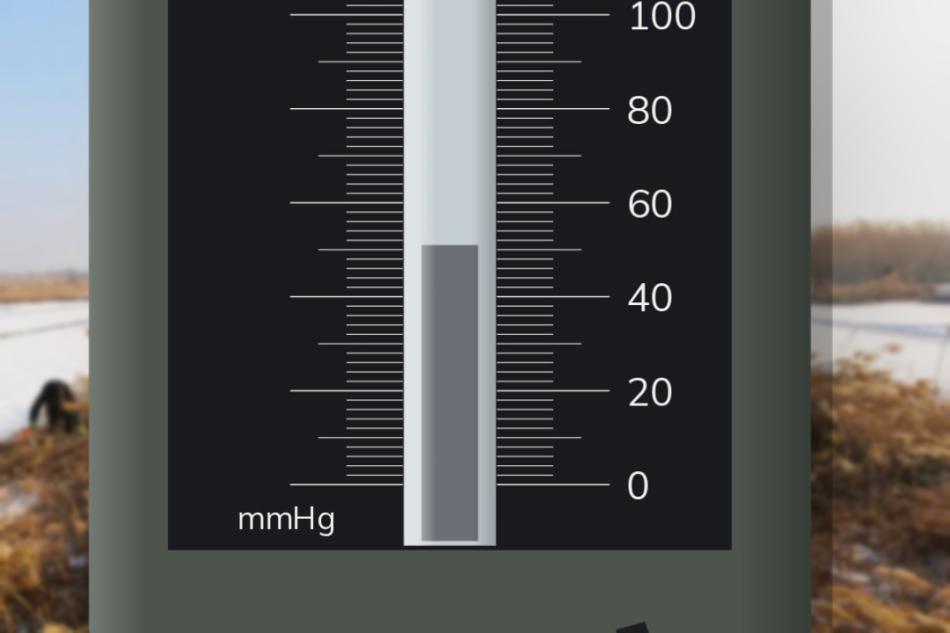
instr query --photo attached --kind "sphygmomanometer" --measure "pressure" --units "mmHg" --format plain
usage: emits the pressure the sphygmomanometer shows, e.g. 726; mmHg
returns 51; mmHg
